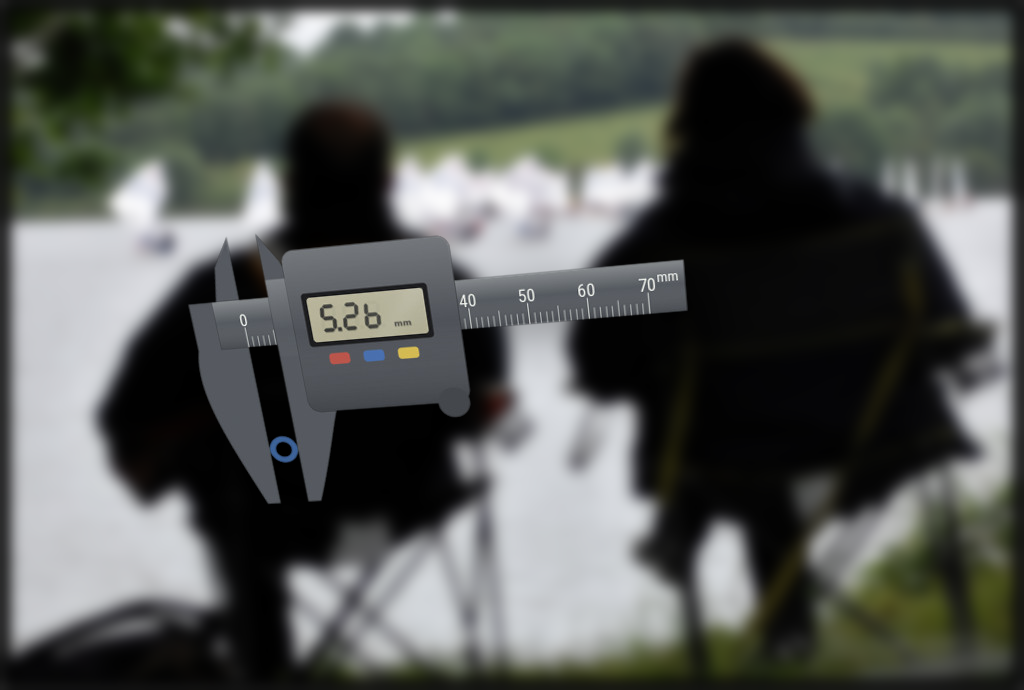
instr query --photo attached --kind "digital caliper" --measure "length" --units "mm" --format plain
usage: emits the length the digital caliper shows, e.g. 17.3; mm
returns 5.26; mm
